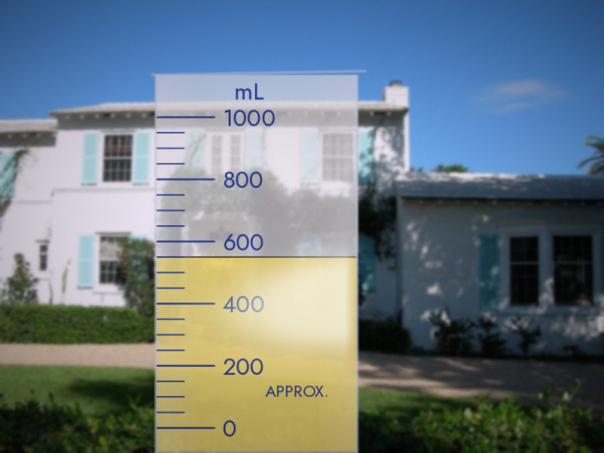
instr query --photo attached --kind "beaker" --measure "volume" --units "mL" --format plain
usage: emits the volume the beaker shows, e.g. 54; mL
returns 550; mL
